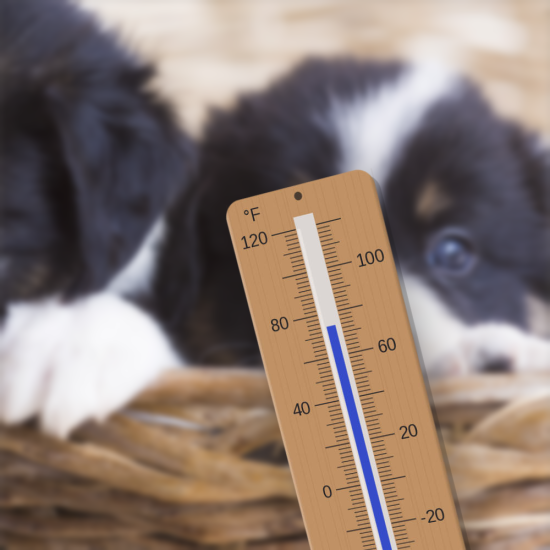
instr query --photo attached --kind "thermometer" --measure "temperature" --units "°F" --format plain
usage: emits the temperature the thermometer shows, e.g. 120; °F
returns 74; °F
